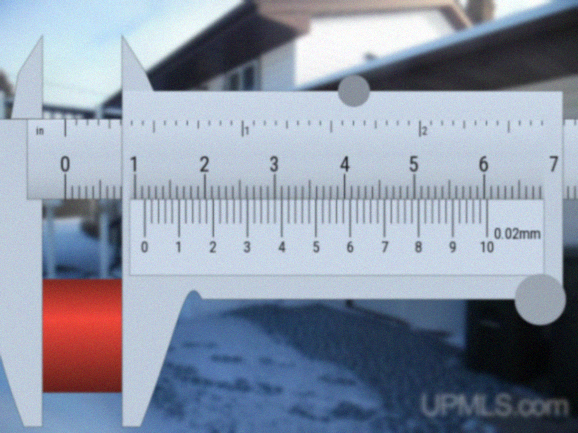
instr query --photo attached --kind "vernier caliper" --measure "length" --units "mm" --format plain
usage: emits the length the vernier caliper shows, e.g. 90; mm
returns 11.4; mm
